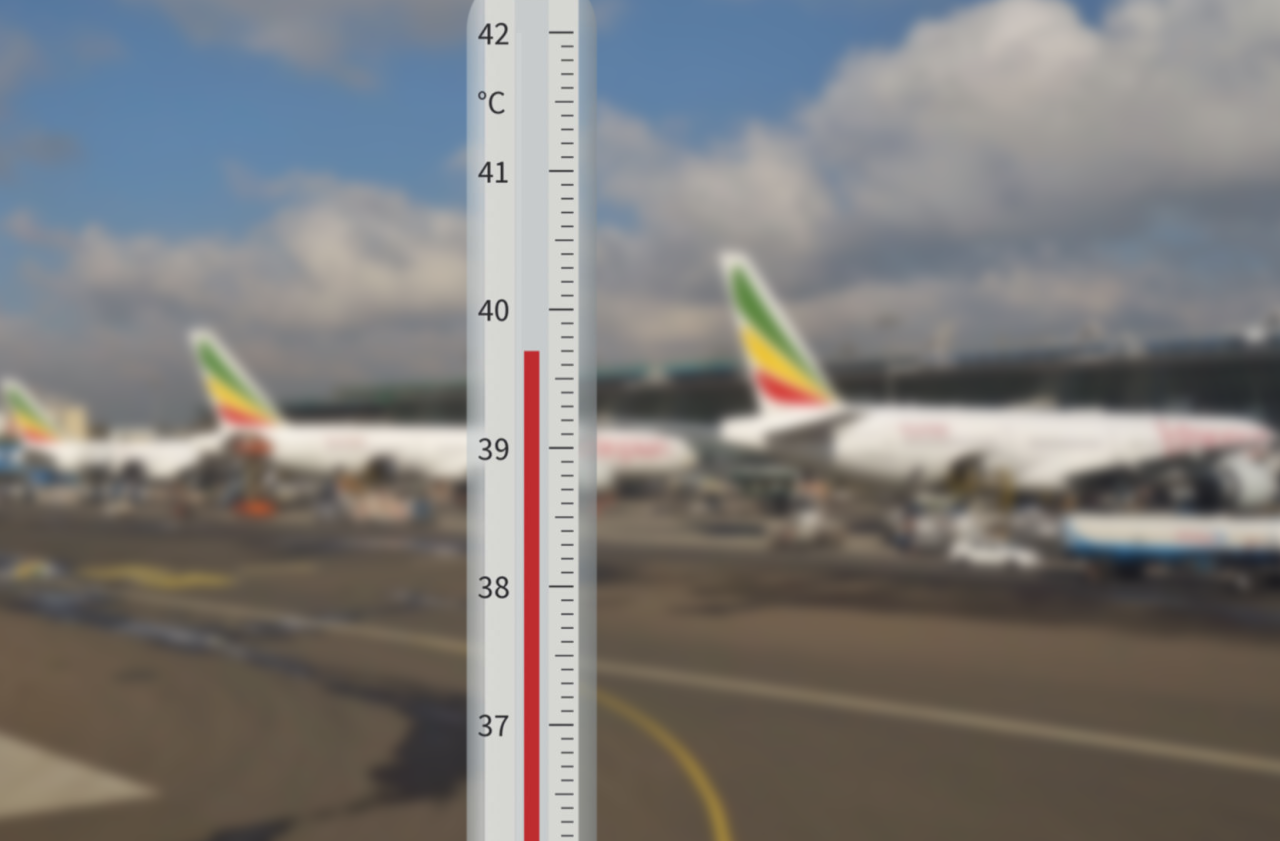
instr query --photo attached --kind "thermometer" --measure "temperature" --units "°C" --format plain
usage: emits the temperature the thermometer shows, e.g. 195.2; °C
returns 39.7; °C
